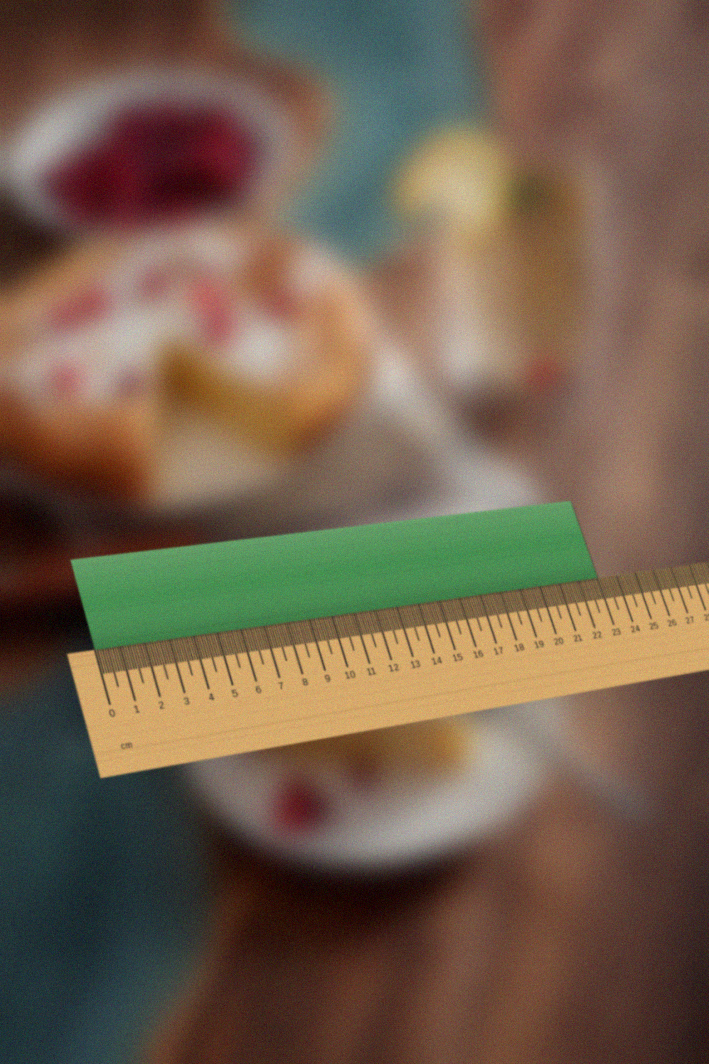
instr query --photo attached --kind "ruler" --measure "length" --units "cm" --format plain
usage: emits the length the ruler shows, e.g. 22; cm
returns 23; cm
